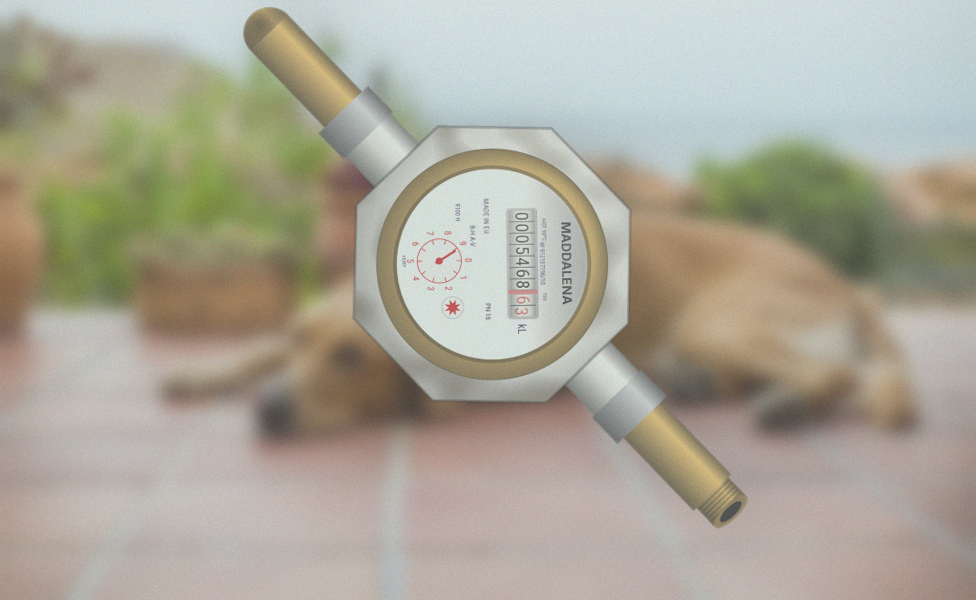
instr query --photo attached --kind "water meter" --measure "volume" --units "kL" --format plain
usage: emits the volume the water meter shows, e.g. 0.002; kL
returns 5468.629; kL
